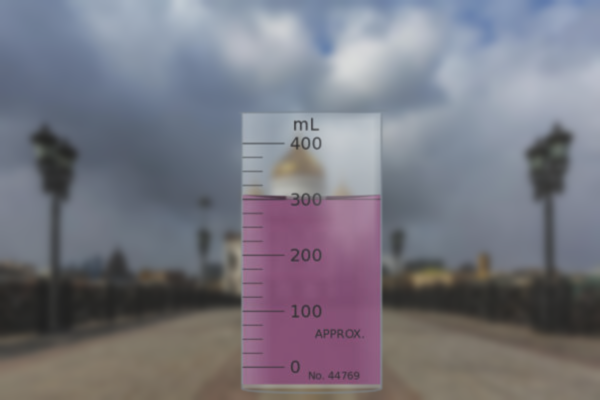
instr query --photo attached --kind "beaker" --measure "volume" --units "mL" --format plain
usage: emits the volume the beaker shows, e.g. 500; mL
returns 300; mL
